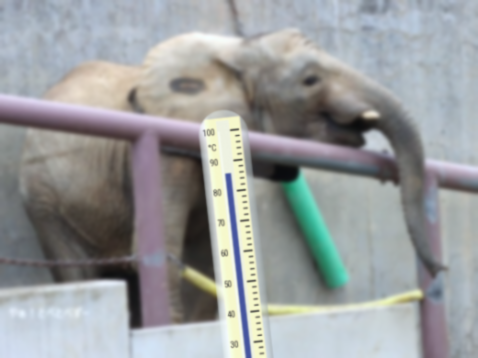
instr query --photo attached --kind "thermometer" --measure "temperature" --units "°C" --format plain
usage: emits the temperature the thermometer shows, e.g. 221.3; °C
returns 86; °C
